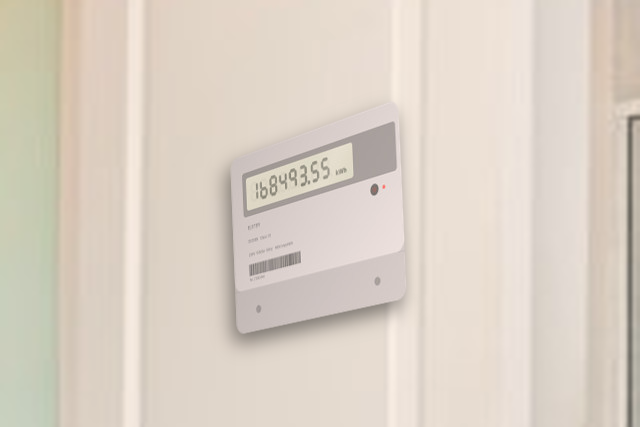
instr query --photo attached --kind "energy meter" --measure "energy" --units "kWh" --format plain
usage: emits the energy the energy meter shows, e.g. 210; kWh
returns 168493.55; kWh
